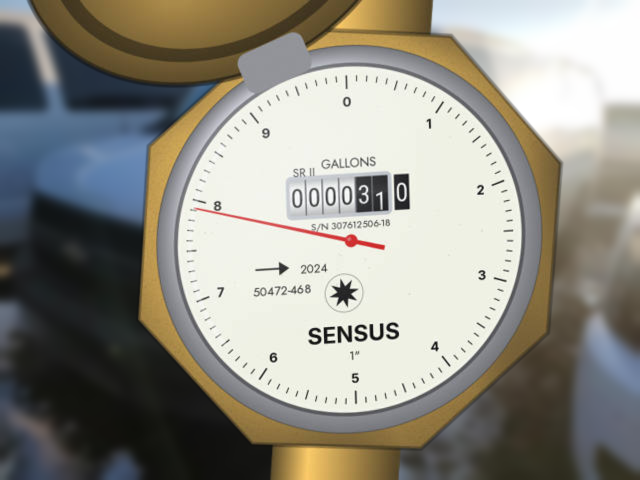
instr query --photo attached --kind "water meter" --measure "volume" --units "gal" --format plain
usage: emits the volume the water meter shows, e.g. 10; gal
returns 307.9; gal
